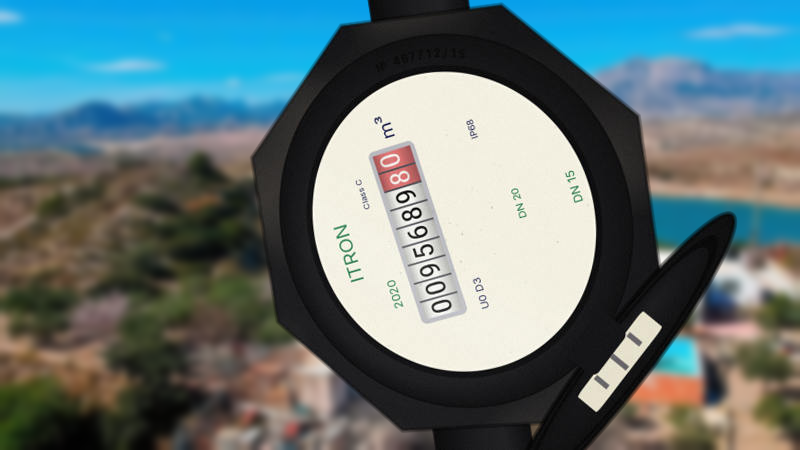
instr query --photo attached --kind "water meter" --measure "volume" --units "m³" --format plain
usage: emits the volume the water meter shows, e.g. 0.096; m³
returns 95689.80; m³
